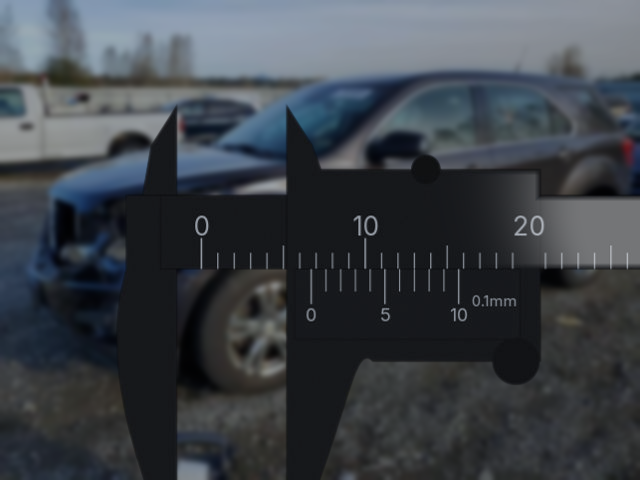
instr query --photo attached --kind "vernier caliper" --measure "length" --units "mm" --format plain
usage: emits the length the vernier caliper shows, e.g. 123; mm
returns 6.7; mm
